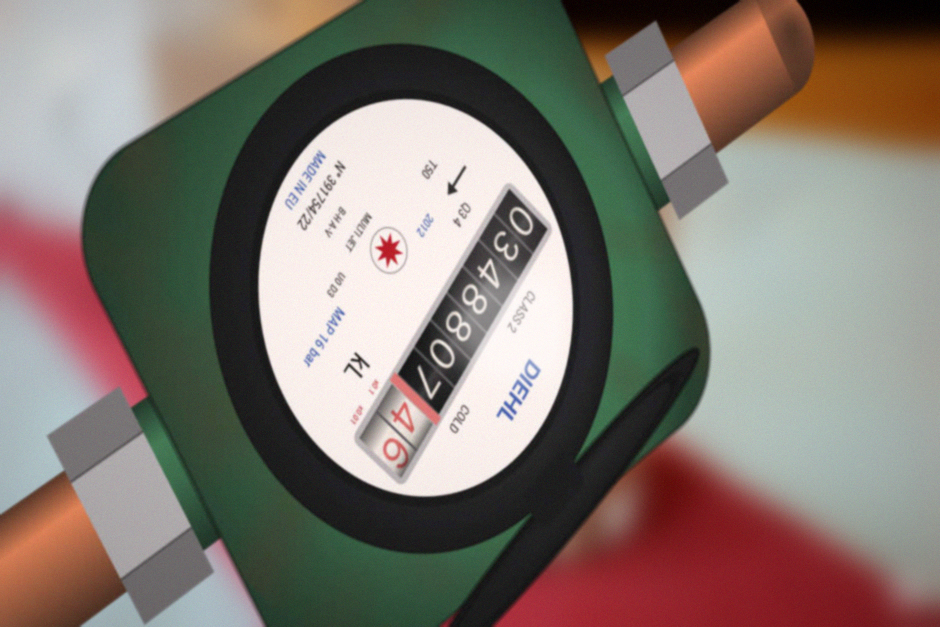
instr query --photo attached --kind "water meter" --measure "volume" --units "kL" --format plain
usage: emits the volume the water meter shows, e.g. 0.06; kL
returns 348807.46; kL
